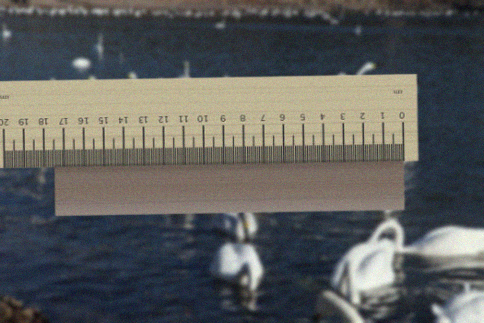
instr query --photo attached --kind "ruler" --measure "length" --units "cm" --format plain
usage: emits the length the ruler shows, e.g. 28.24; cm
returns 17.5; cm
